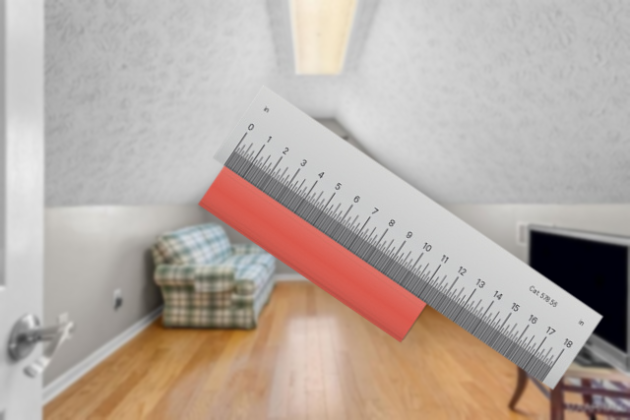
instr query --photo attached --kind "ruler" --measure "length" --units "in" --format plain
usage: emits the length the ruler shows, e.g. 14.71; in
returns 11.5; in
